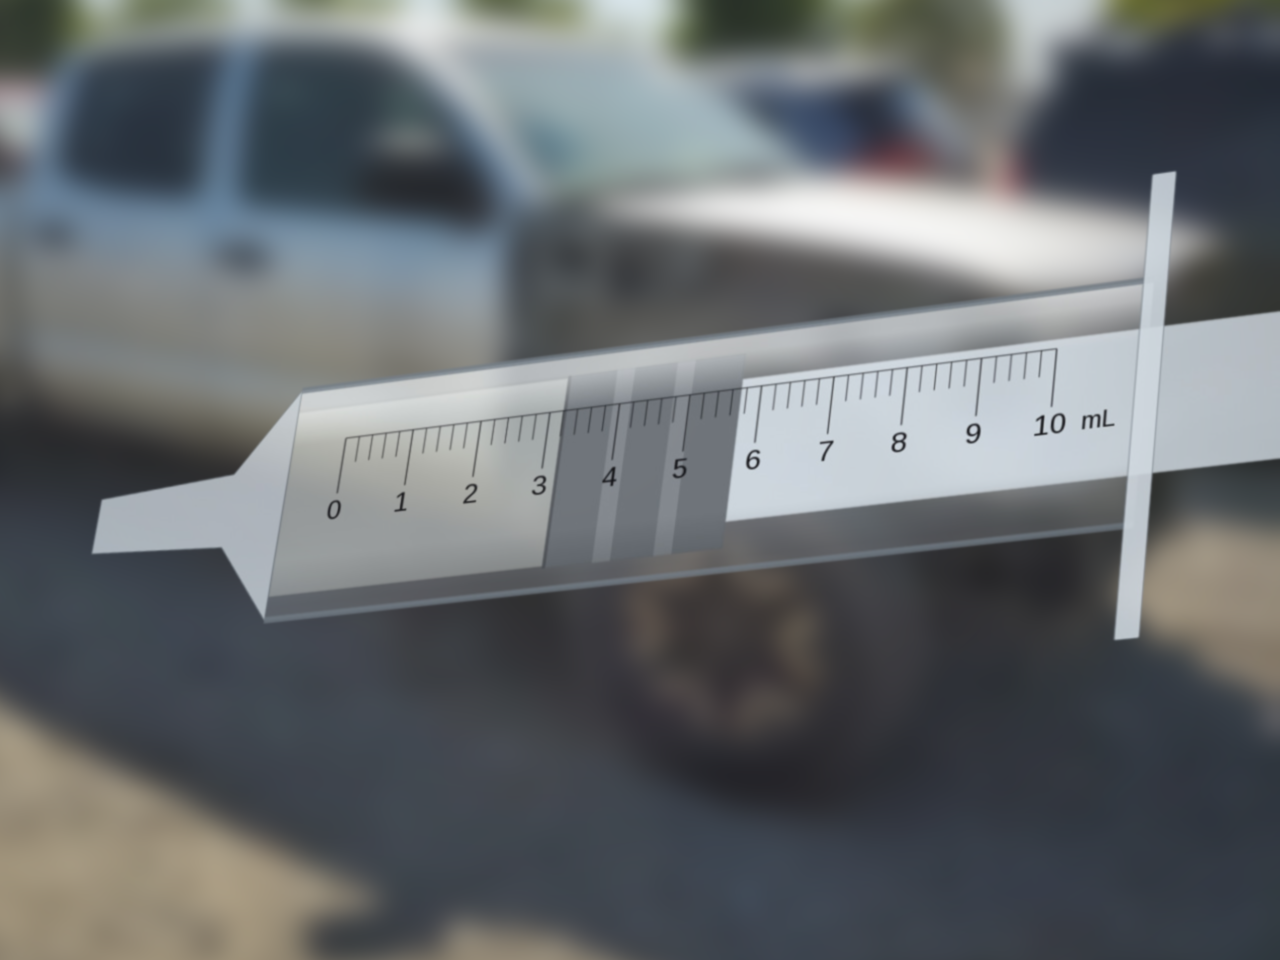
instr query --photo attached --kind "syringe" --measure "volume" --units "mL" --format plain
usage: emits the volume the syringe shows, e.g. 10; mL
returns 3.2; mL
